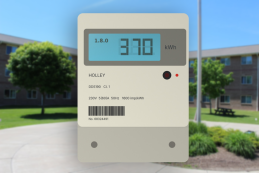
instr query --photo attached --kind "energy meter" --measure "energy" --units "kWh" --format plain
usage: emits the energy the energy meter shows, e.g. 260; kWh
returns 370; kWh
